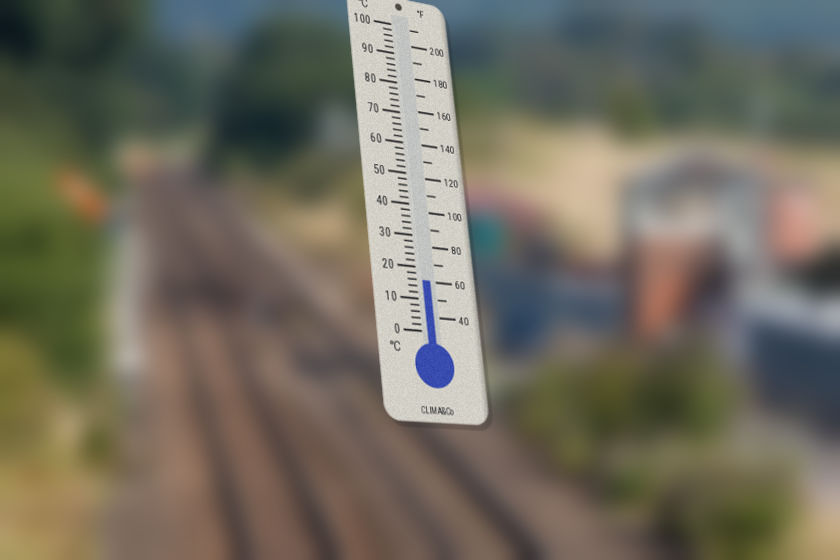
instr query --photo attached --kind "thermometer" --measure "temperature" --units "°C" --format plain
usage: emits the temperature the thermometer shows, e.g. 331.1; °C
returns 16; °C
